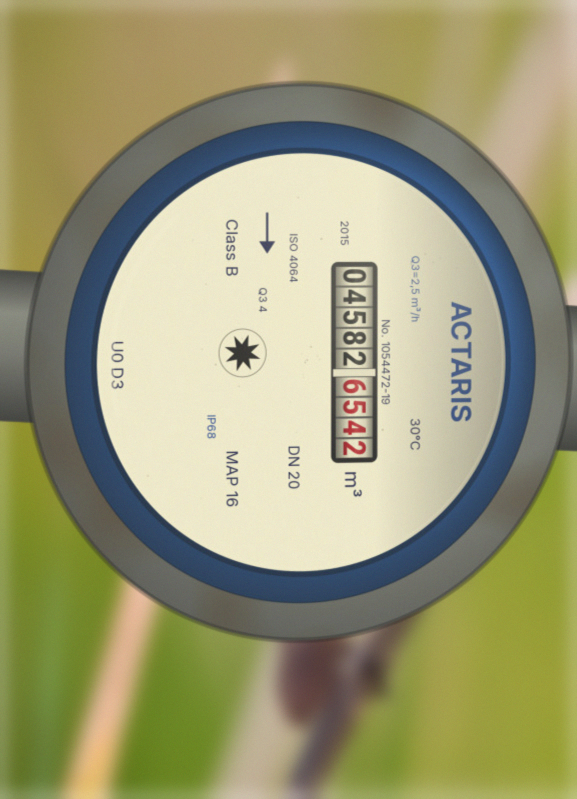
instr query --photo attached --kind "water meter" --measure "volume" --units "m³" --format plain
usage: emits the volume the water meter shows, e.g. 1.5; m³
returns 4582.6542; m³
